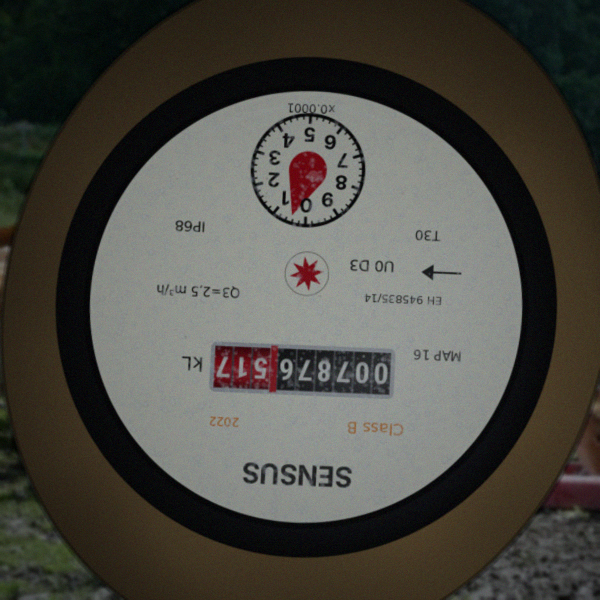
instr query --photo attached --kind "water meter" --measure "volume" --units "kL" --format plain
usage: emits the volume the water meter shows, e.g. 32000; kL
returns 7876.5170; kL
